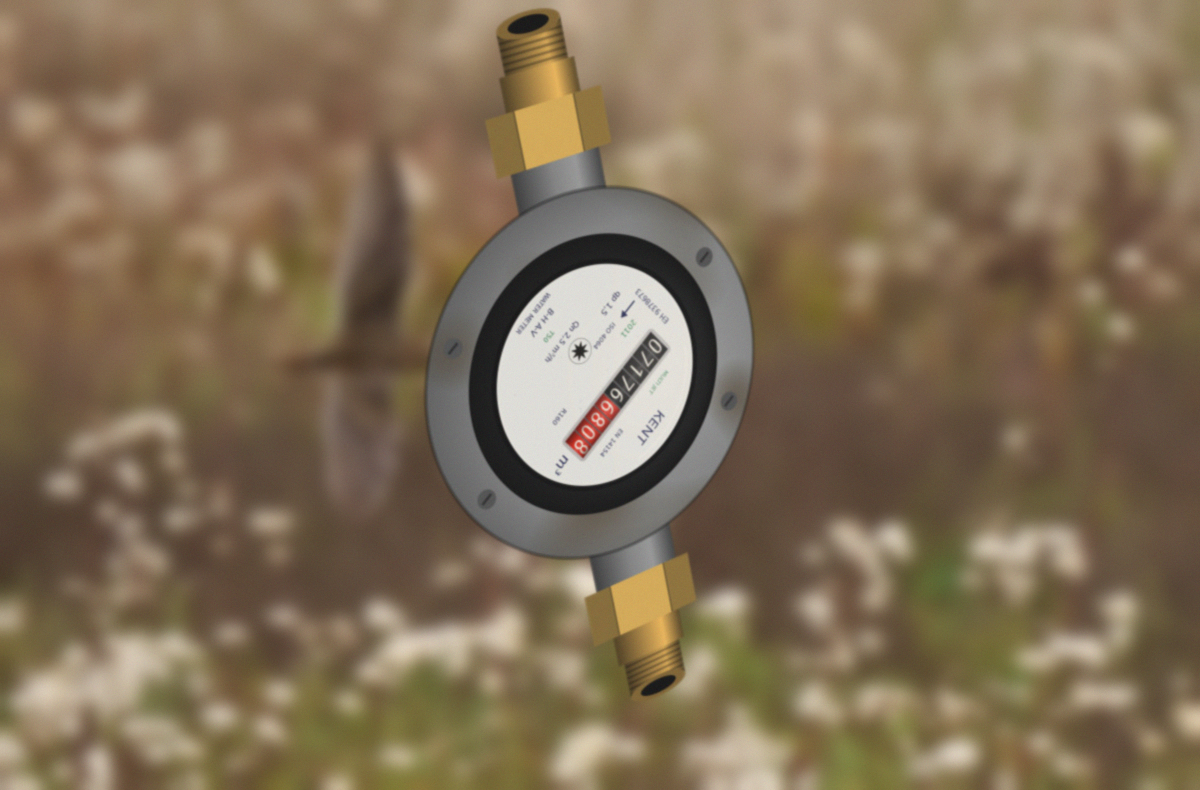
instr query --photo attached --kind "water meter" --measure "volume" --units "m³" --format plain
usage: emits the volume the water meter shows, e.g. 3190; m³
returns 7176.6808; m³
